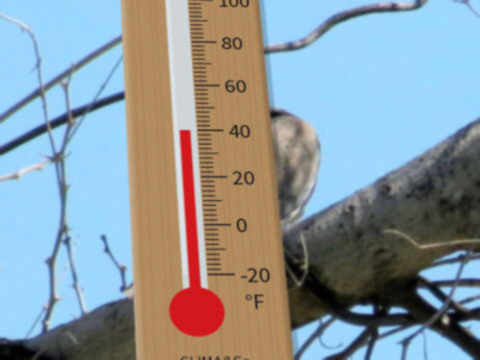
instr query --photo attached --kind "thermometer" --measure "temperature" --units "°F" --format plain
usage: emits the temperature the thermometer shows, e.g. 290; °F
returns 40; °F
